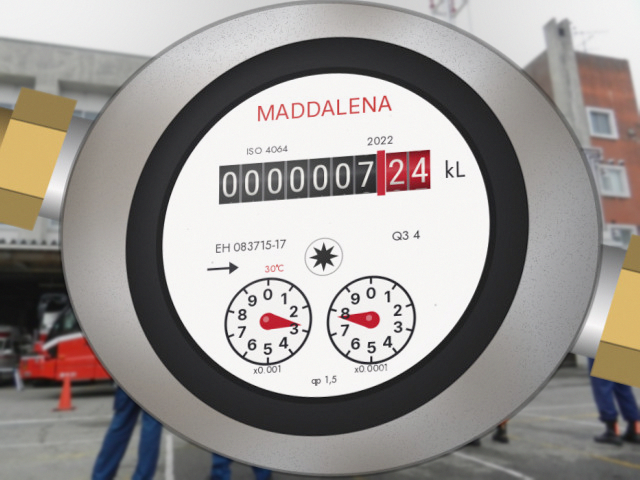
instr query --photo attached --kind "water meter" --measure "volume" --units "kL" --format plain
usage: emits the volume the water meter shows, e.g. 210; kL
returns 7.2427; kL
